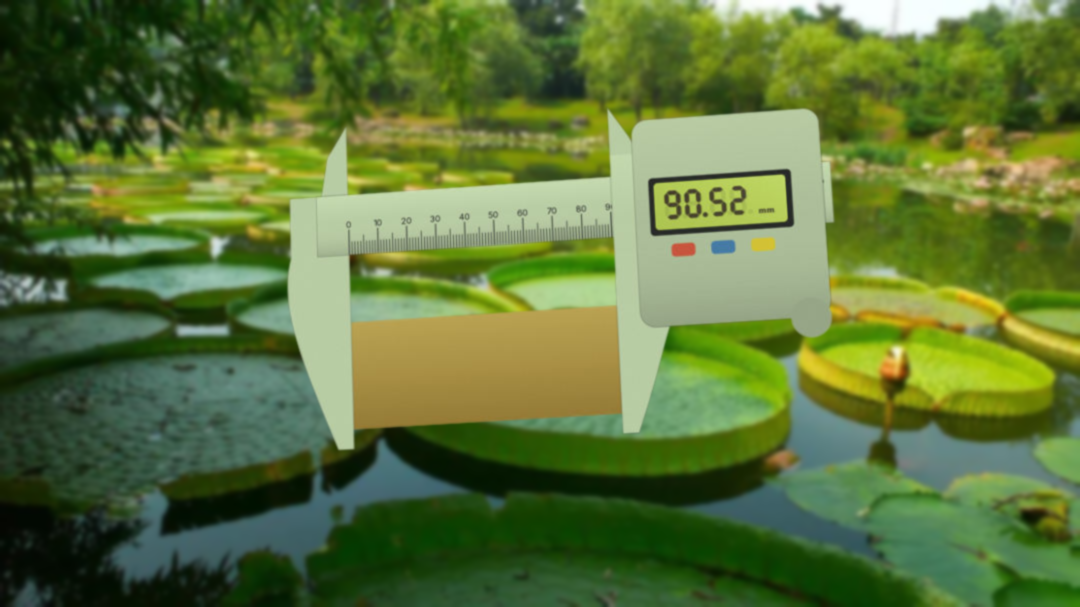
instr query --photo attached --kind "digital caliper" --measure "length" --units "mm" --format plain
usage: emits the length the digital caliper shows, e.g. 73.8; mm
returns 90.52; mm
